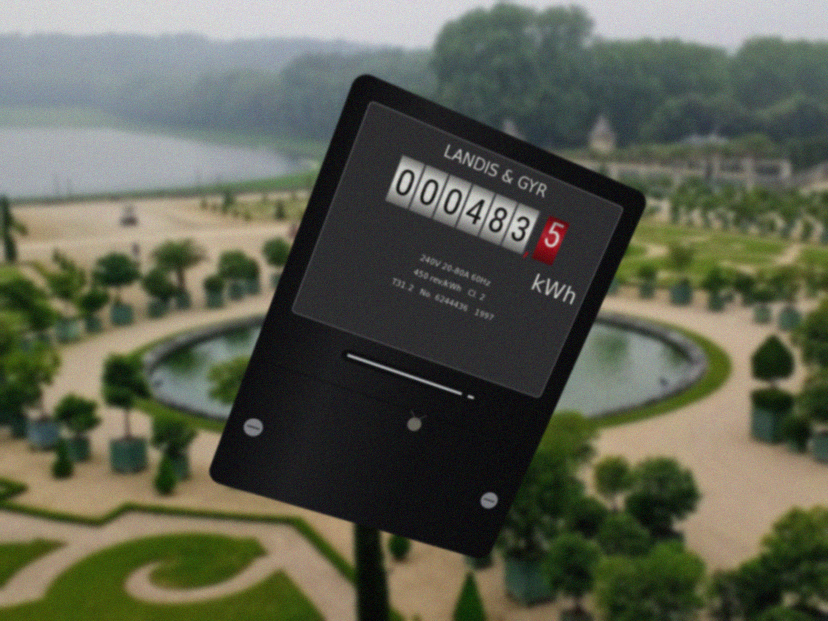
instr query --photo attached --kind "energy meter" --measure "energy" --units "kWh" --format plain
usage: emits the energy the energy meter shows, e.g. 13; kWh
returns 483.5; kWh
